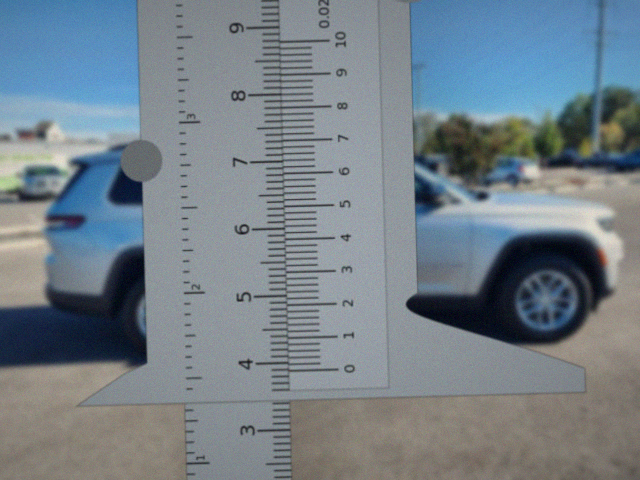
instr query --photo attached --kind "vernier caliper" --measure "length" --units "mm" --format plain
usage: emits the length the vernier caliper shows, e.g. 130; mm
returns 38.8; mm
